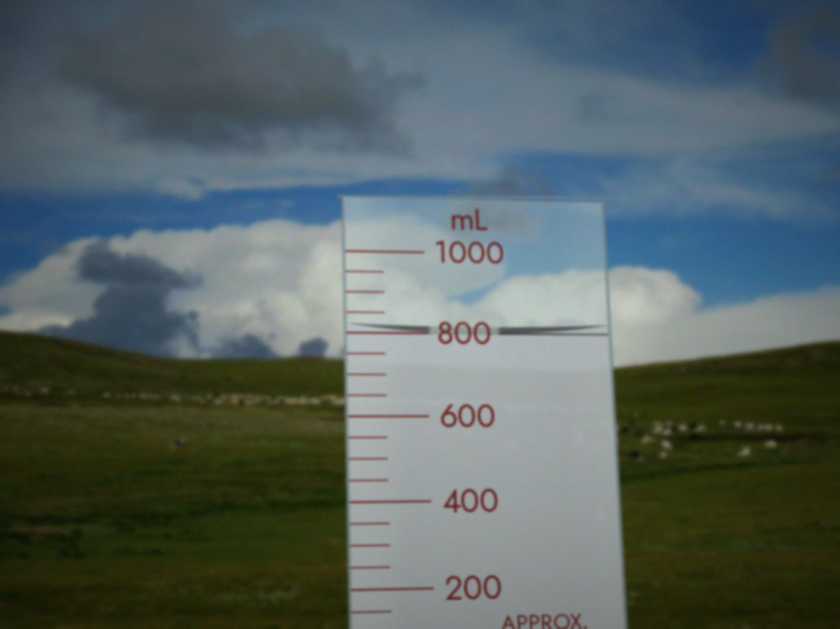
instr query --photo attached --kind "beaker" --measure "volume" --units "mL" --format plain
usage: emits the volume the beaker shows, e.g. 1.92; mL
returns 800; mL
